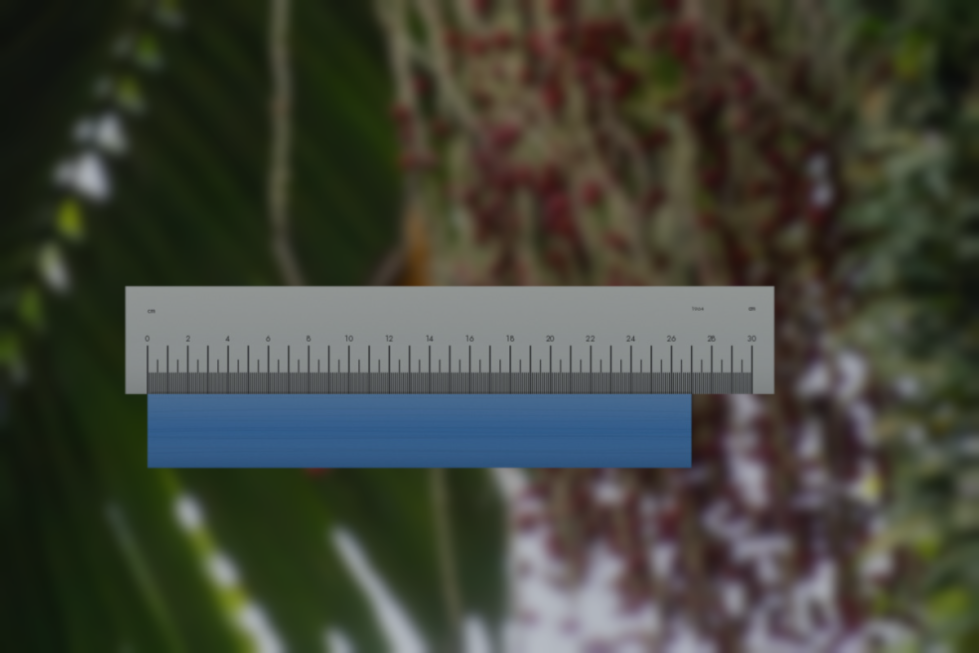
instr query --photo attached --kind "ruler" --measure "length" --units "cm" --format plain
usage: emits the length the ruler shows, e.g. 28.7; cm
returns 27; cm
